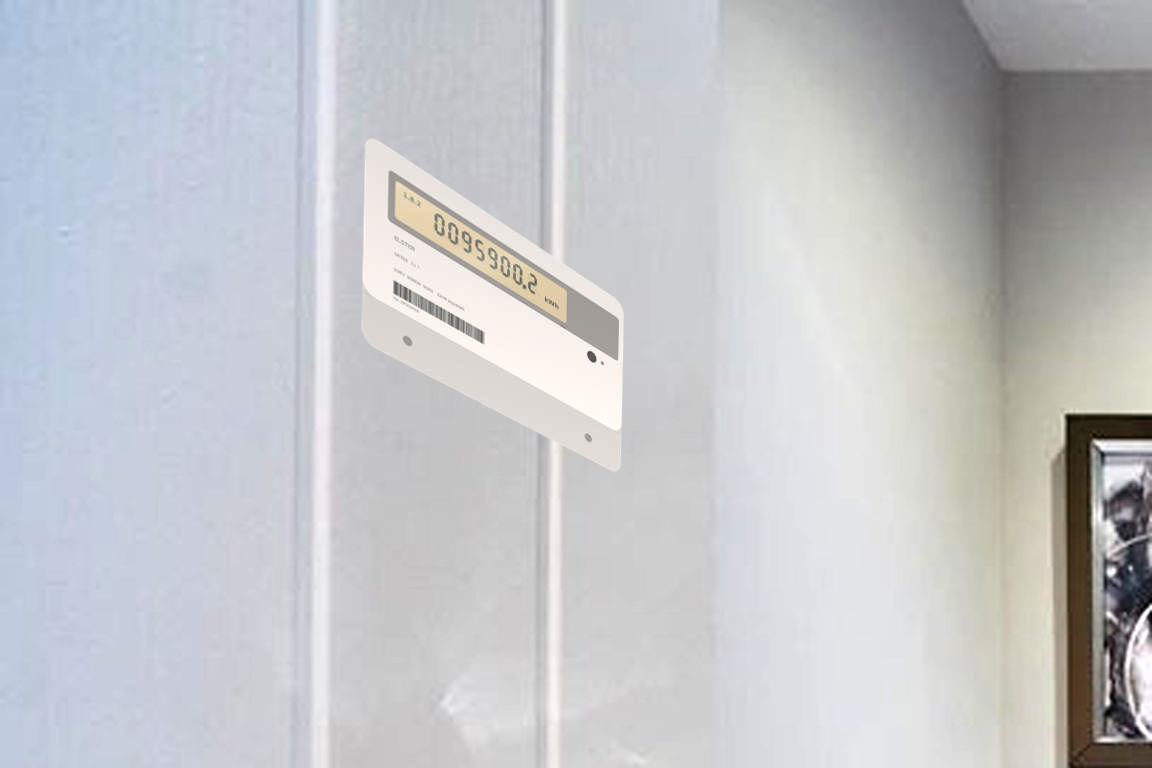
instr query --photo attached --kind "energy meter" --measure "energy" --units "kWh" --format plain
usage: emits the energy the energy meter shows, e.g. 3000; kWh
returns 95900.2; kWh
